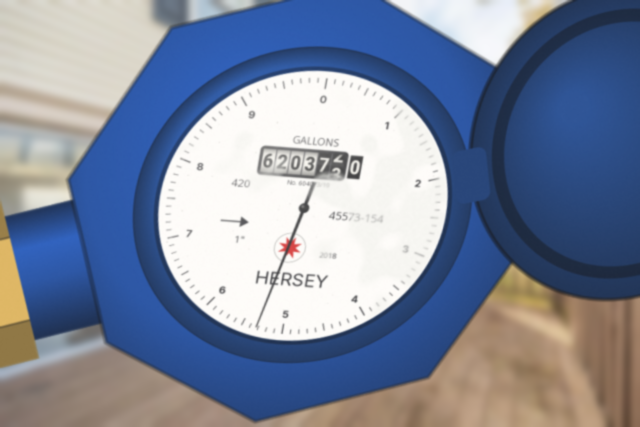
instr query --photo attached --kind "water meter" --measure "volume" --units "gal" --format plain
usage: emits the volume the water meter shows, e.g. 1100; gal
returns 6203725.3; gal
